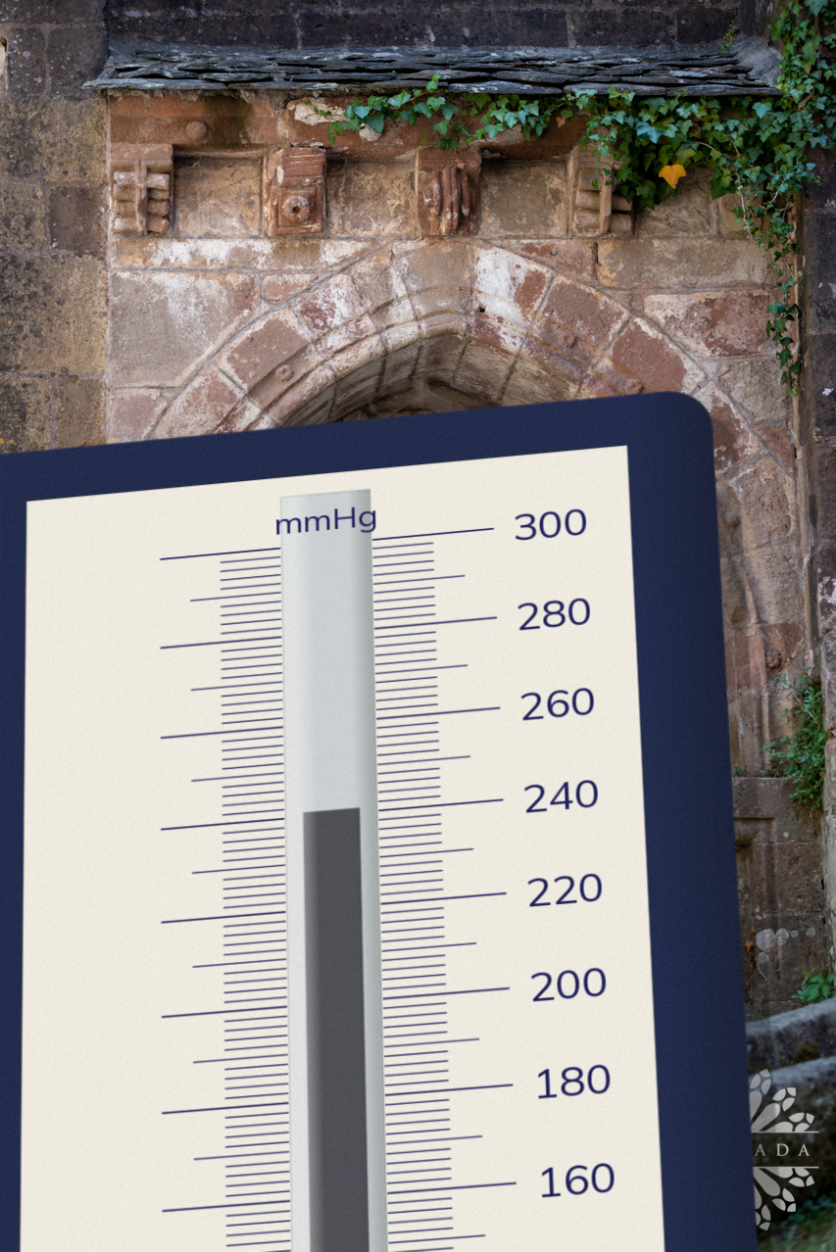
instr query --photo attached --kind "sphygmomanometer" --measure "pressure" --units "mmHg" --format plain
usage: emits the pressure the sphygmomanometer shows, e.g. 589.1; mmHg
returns 241; mmHg
